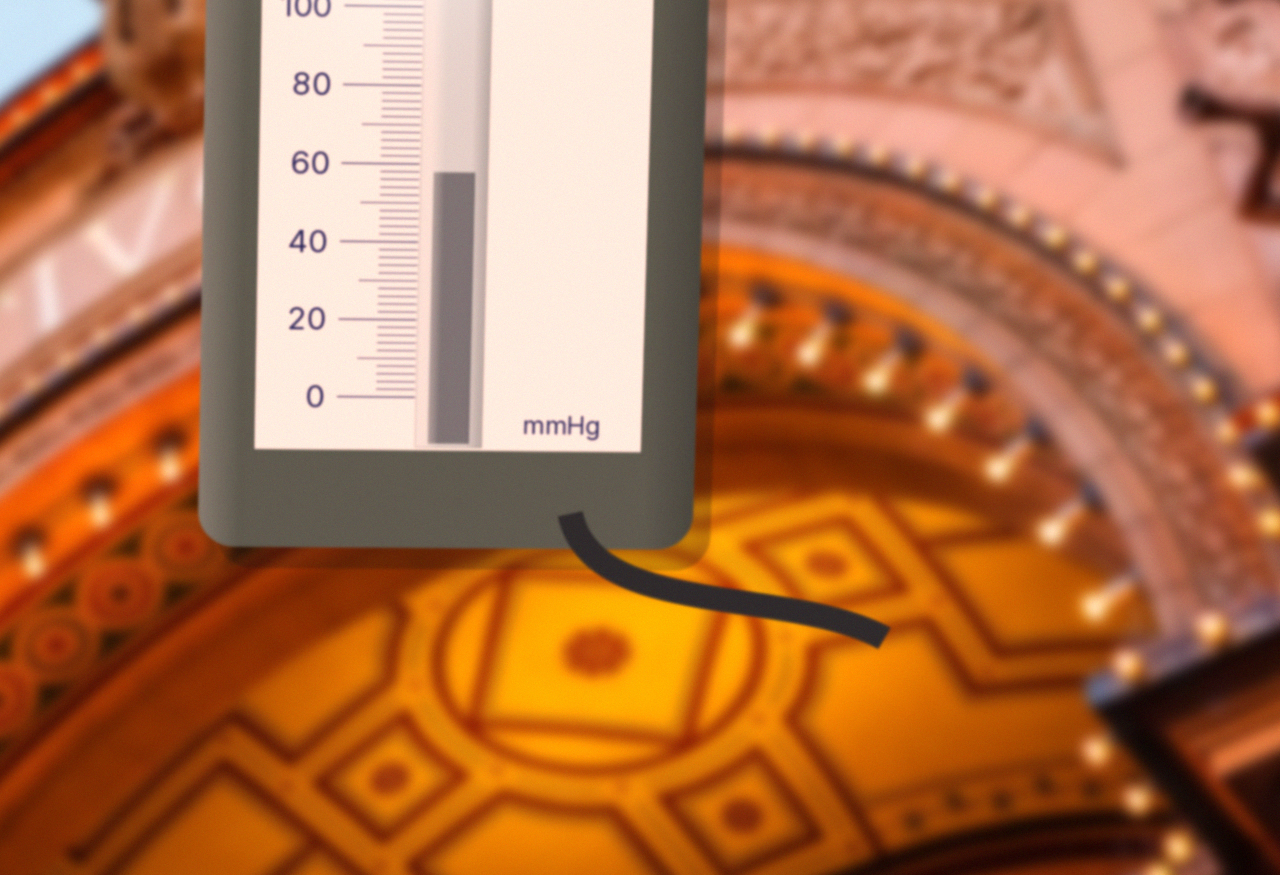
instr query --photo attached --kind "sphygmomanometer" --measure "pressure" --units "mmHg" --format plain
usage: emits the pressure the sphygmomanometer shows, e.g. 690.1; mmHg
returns 58; mmHg
